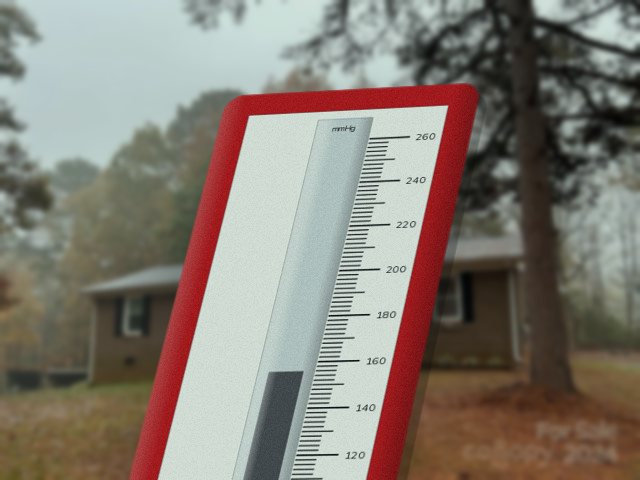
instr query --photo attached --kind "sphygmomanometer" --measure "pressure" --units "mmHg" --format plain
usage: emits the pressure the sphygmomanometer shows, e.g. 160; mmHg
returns 156; mmHg
